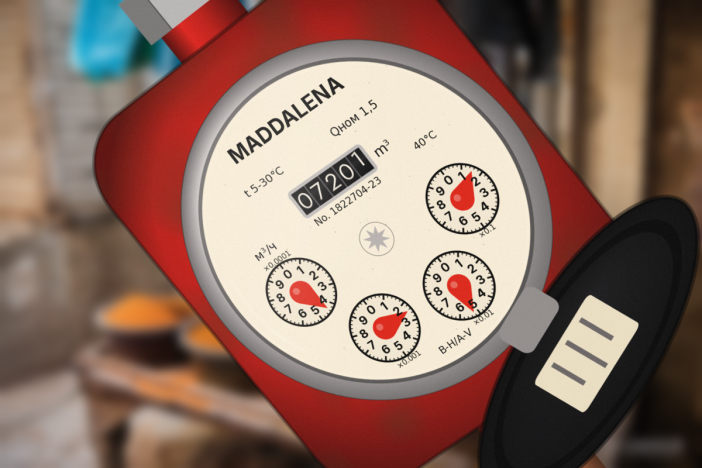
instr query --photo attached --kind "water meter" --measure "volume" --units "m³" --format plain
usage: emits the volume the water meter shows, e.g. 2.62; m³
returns 7201.1524; m³
